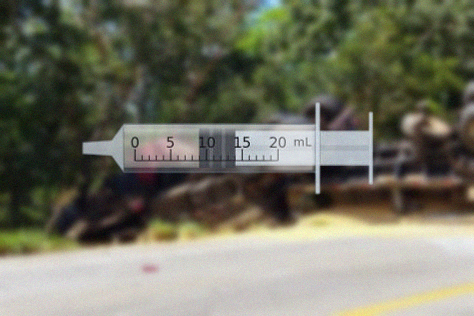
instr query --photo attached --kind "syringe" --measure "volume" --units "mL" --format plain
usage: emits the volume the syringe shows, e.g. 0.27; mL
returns 9; mL
